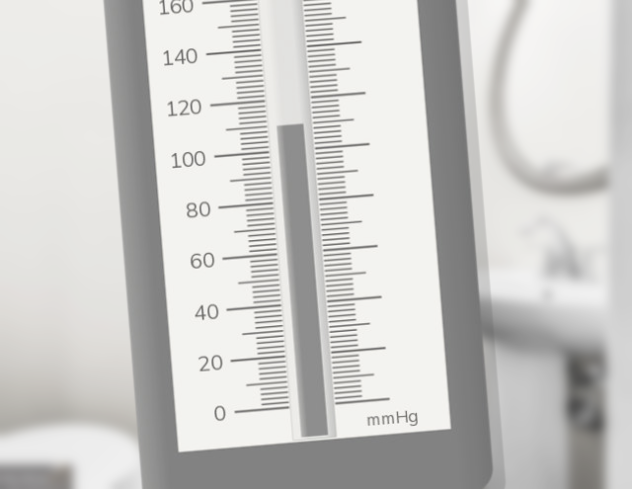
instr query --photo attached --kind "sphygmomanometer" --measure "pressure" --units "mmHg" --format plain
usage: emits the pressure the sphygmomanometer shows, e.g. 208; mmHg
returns 110; mmHg
